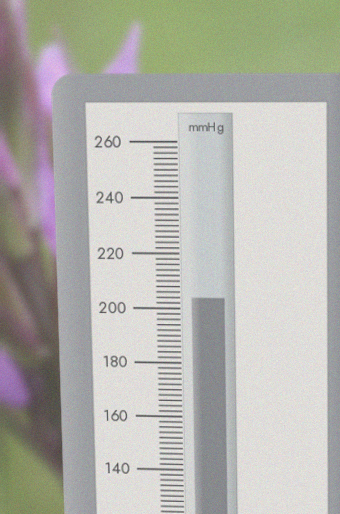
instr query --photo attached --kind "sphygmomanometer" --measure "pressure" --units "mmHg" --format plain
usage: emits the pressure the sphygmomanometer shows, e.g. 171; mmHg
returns 204; mmHg
